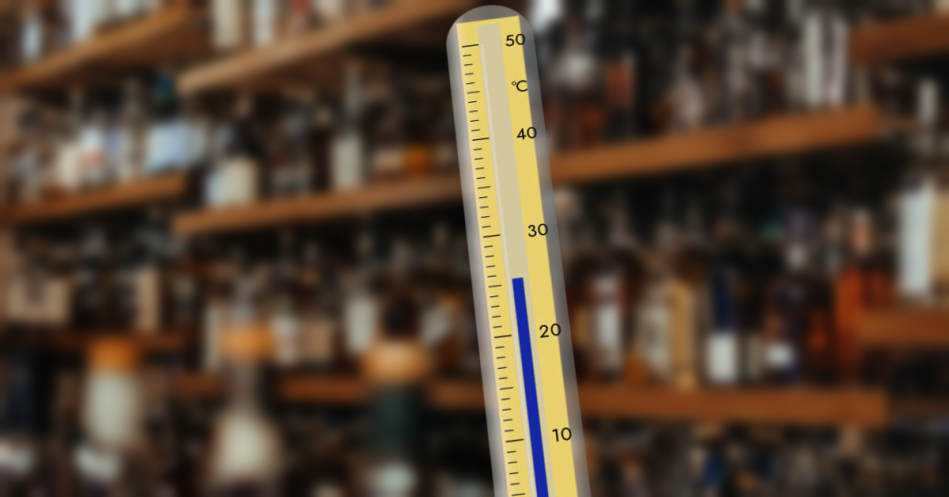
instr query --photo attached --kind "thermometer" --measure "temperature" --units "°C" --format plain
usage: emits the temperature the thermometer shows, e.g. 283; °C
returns 25.5; °C
